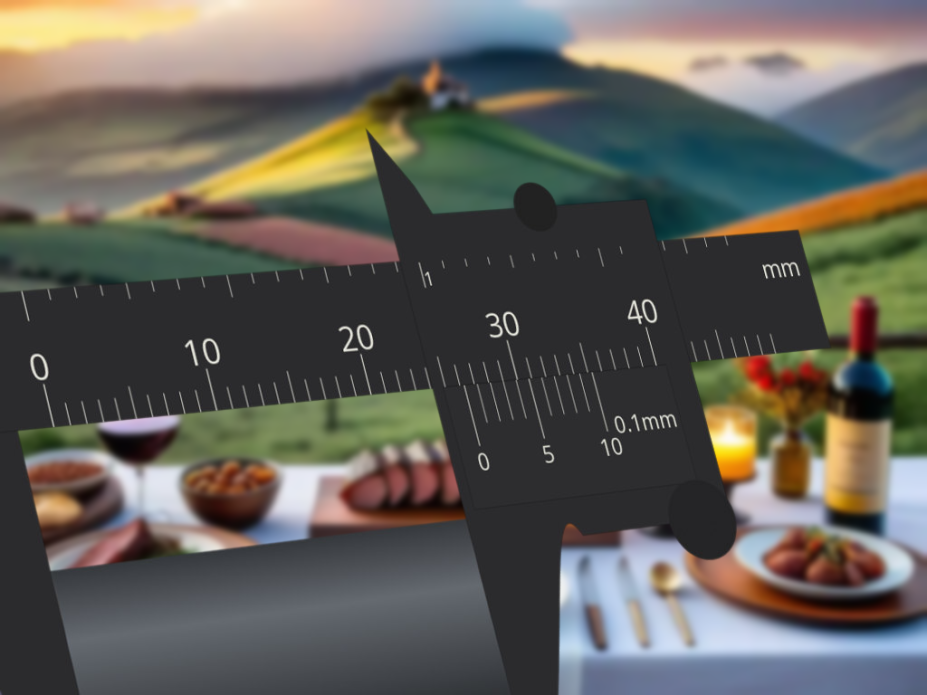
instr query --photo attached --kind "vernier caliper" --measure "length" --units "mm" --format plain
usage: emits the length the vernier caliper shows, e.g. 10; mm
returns 26.3; mm
